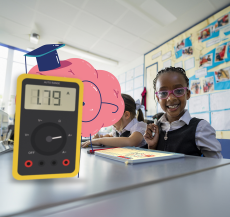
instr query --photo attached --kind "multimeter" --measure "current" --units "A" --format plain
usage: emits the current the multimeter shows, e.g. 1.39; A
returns 1.79; A
